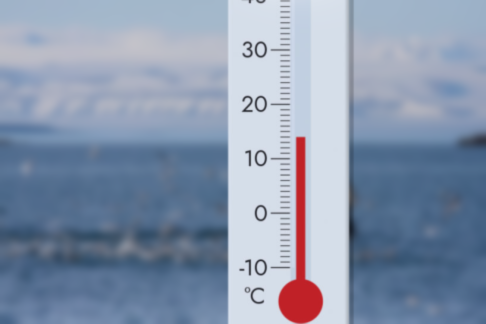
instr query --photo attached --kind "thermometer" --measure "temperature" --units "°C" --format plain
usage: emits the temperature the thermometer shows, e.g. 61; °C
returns 14; °C
